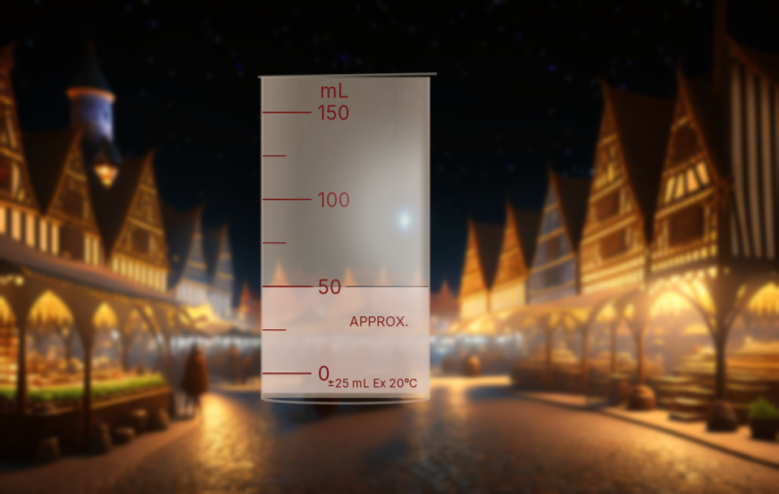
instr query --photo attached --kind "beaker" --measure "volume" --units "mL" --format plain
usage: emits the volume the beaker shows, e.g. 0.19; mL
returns 50; mL
